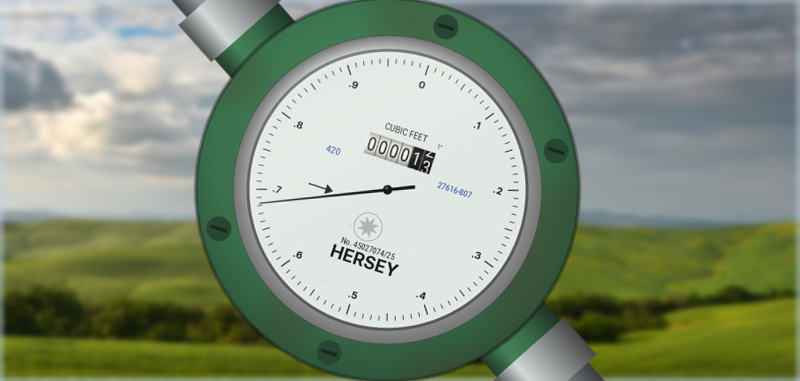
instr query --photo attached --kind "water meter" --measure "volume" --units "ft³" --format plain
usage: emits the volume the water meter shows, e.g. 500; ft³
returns 12.68; ft³
